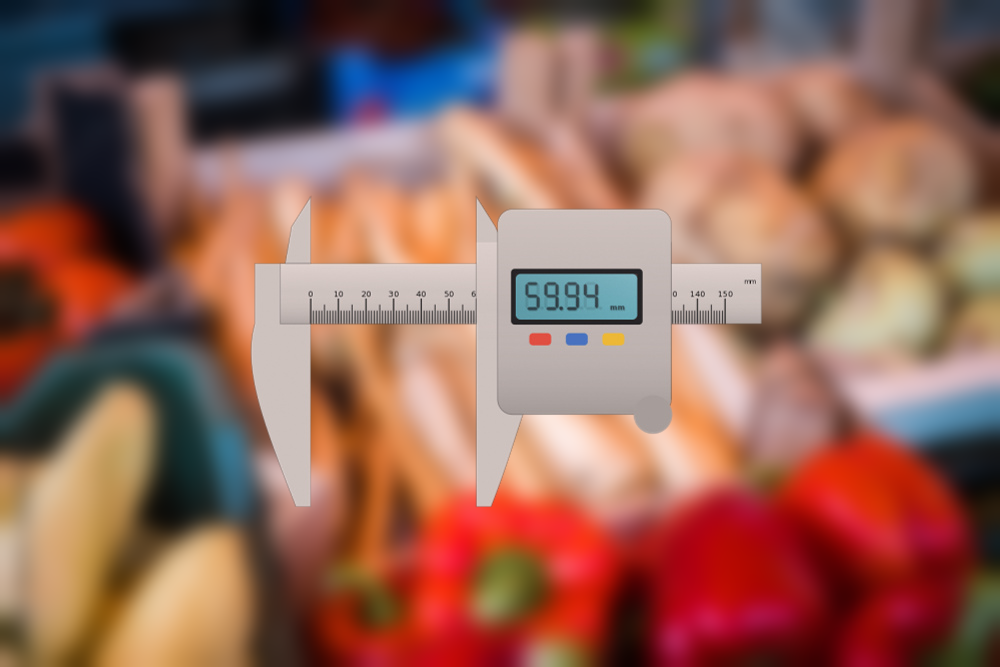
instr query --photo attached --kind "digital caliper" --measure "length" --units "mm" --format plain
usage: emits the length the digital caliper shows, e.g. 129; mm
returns 59.94; mm
